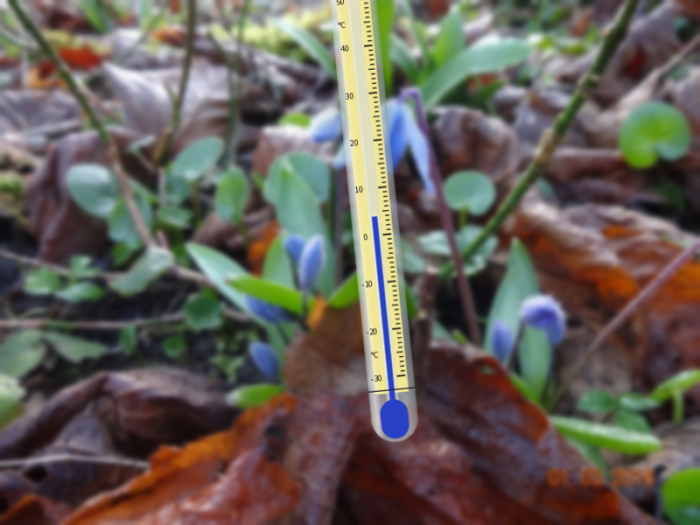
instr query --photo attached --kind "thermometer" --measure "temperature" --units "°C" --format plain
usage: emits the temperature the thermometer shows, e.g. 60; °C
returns 4; °C
